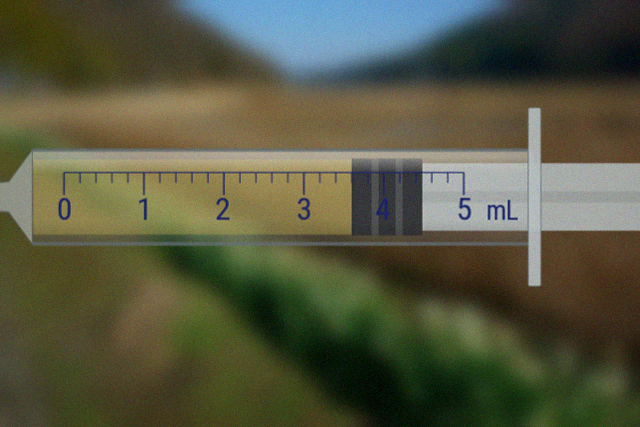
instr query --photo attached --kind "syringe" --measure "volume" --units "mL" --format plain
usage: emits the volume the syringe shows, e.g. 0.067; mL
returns 3.6; mL
